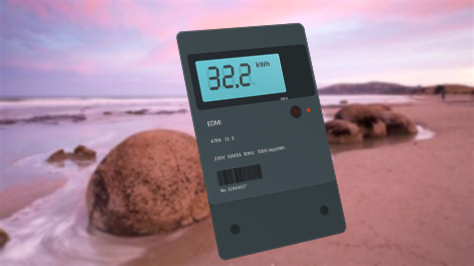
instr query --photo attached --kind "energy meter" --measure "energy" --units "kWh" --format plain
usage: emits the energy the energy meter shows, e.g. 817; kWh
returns 32.2; kWh
